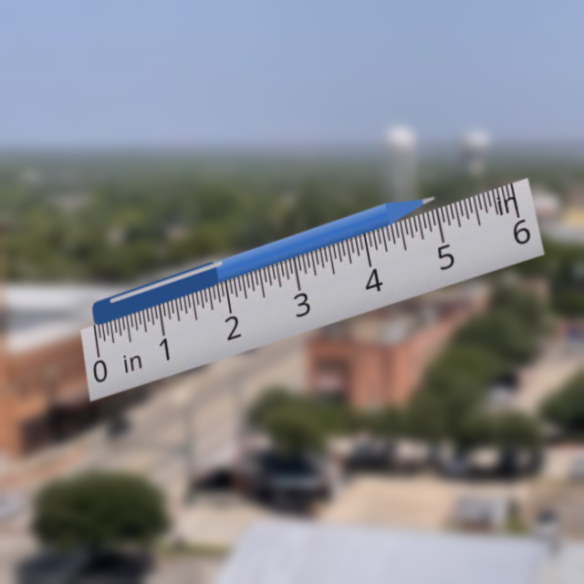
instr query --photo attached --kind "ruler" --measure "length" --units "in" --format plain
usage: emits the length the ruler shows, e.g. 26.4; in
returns 5; in
